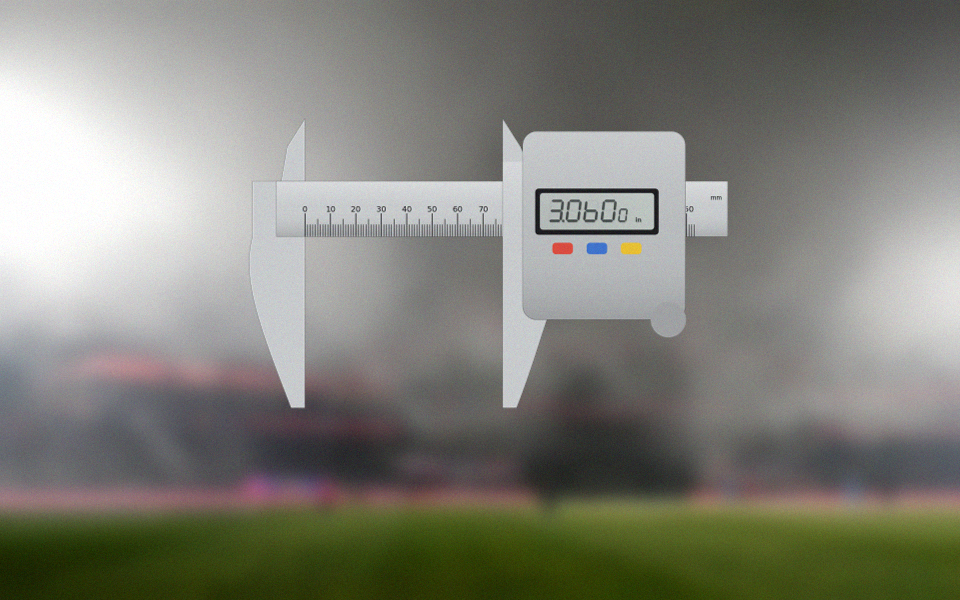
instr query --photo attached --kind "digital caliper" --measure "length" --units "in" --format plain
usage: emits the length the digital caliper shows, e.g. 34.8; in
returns 3.0600; in
